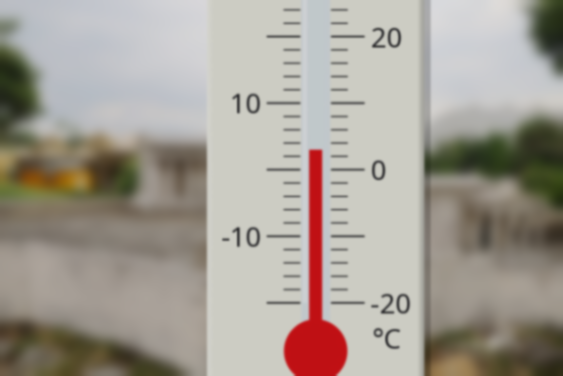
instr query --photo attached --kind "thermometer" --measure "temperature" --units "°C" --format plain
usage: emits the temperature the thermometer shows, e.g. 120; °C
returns 3; °C
